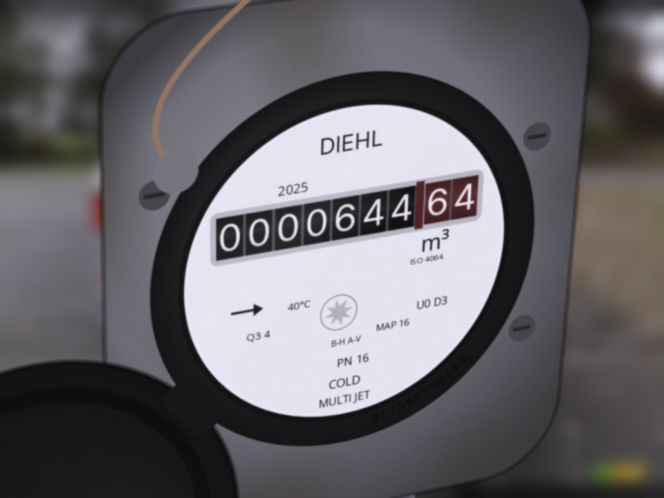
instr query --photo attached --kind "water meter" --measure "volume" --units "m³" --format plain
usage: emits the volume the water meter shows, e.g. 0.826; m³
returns 644.64; m³
